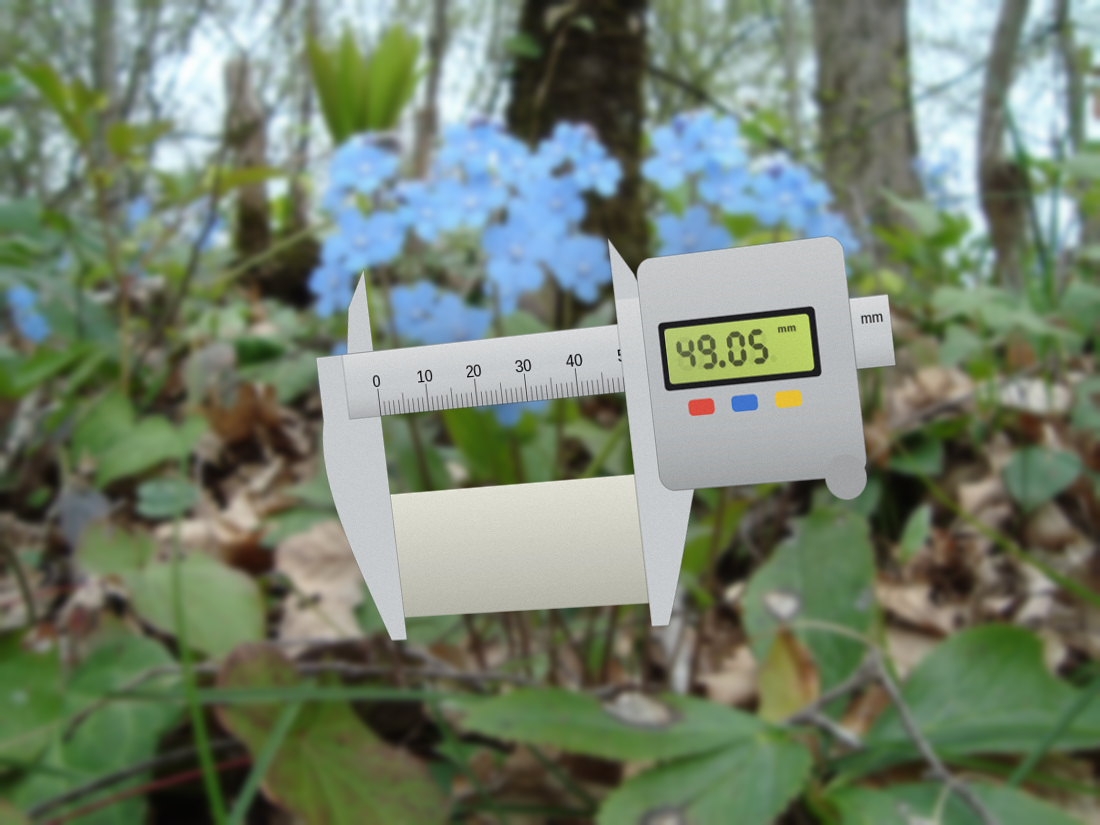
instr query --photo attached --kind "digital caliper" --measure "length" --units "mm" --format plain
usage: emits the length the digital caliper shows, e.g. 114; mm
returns 49.05; mm
